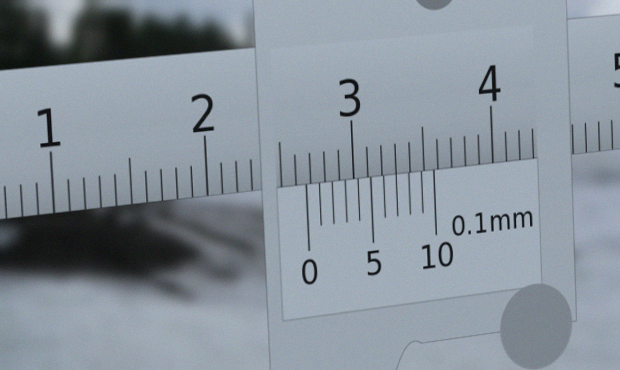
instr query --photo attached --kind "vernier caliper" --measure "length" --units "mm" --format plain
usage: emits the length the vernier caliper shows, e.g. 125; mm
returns 26.7; mm
